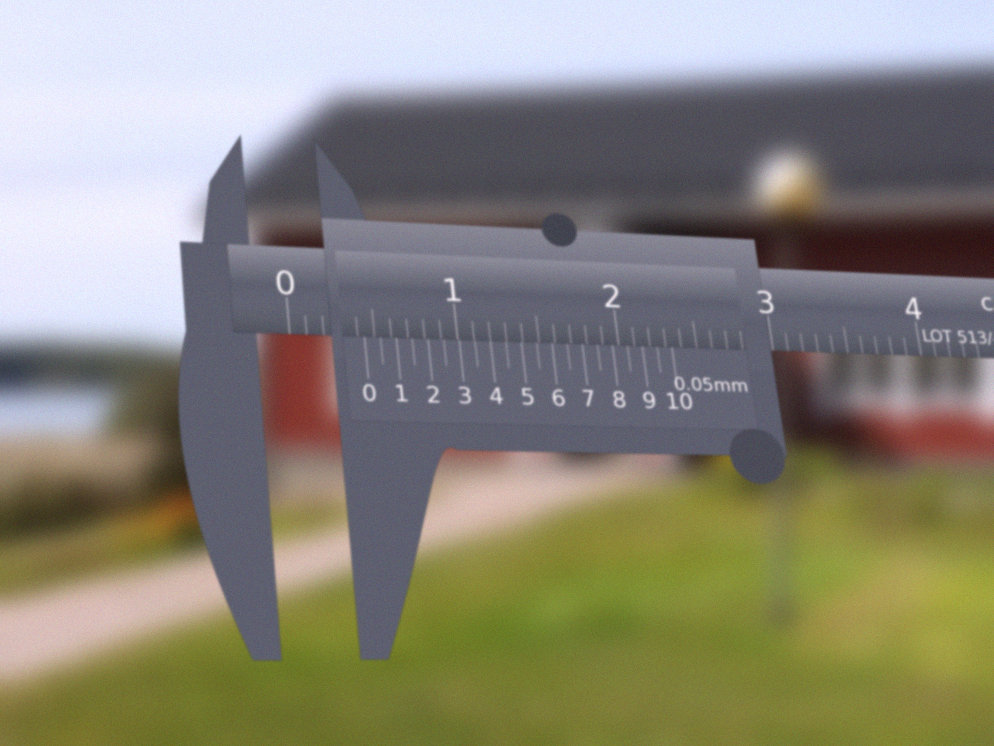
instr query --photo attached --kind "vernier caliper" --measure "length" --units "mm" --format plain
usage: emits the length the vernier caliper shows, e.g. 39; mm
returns 4.4; mm
